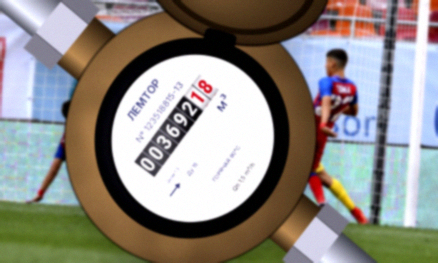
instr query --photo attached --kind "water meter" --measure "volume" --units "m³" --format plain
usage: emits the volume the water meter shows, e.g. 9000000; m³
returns 3692.18; m³
